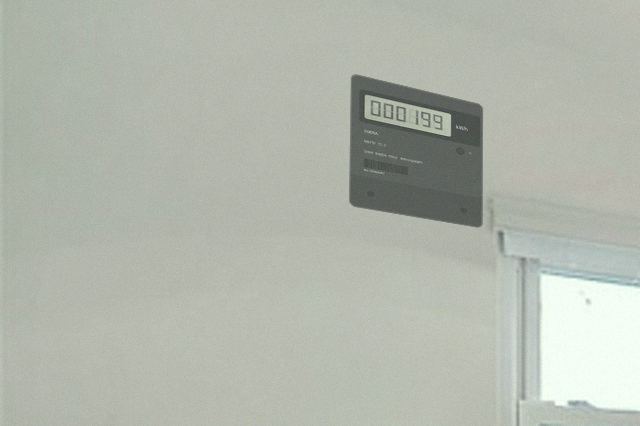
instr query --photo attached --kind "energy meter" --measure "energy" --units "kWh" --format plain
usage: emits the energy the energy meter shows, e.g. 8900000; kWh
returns 199; kWh
